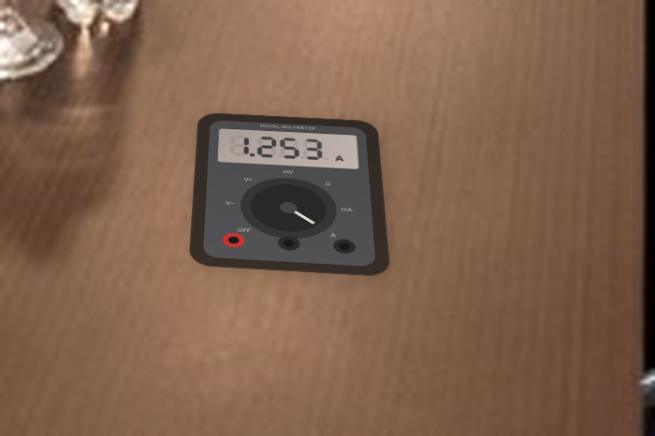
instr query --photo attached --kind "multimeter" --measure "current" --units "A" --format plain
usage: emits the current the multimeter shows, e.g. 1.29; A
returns 1.253; A
